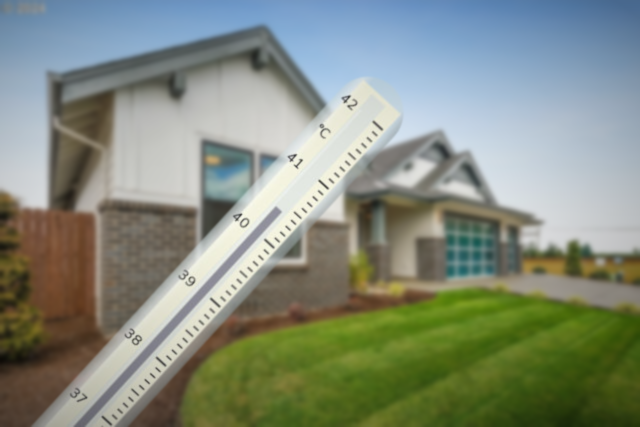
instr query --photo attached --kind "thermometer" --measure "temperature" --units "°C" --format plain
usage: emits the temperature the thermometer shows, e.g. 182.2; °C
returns 40.4; °C
